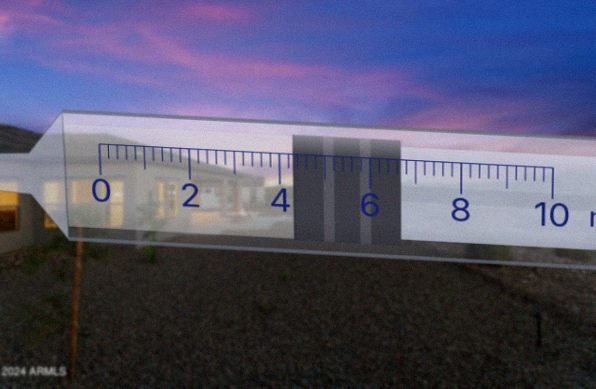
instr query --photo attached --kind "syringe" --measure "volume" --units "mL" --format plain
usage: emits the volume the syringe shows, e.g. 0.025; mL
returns 4.3; mL
